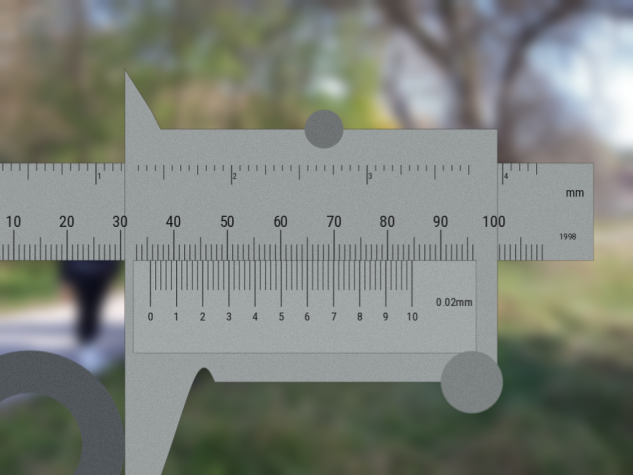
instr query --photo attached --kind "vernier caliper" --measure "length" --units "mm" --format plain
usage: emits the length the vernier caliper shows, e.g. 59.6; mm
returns 35.6; mm
